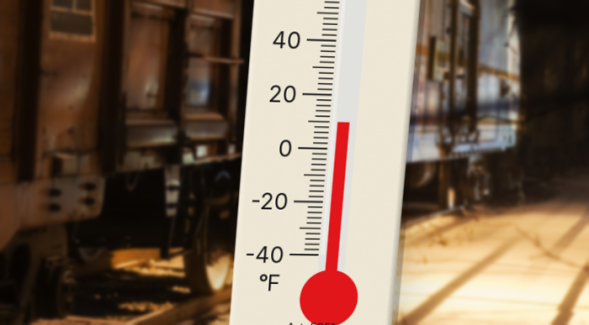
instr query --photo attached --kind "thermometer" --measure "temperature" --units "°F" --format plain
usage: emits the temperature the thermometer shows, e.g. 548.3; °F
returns 10; °F
